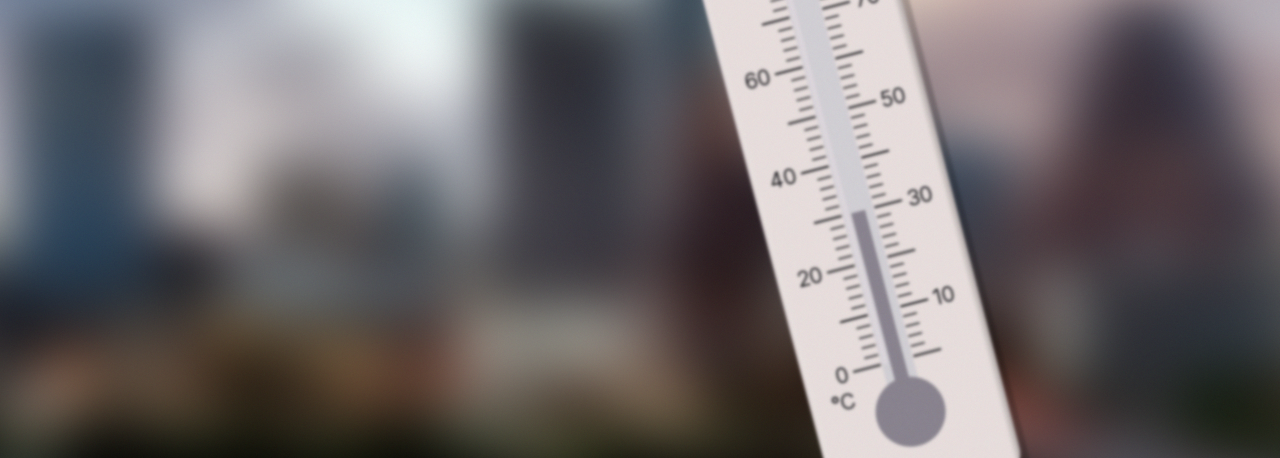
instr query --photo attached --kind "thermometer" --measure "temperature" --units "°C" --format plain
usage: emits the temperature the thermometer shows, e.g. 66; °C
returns 30; °C
